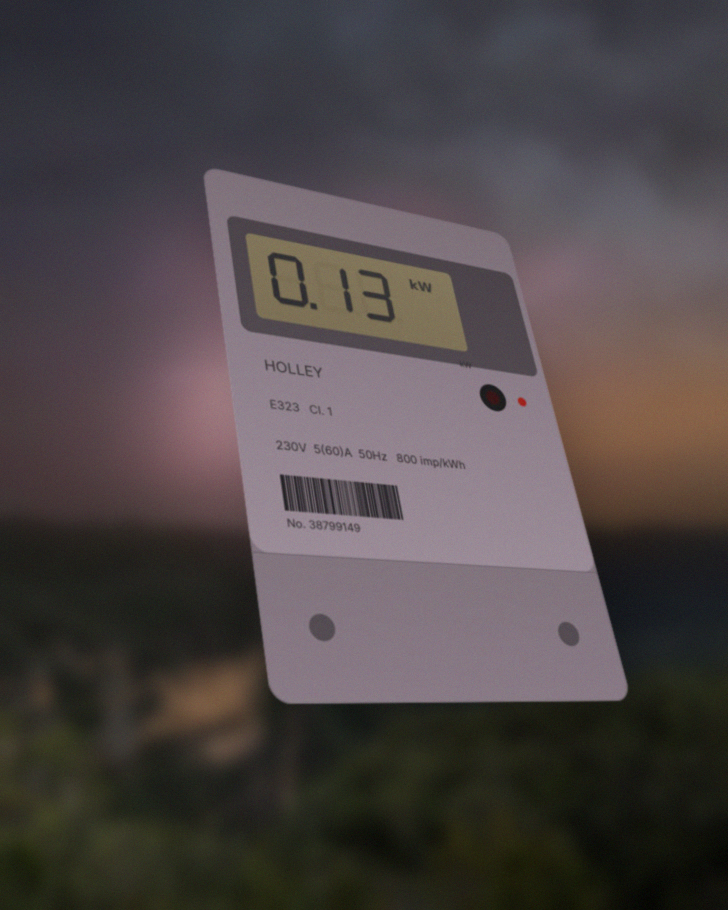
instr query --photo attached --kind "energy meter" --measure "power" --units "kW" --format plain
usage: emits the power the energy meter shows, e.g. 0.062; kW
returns 0.13; kW
